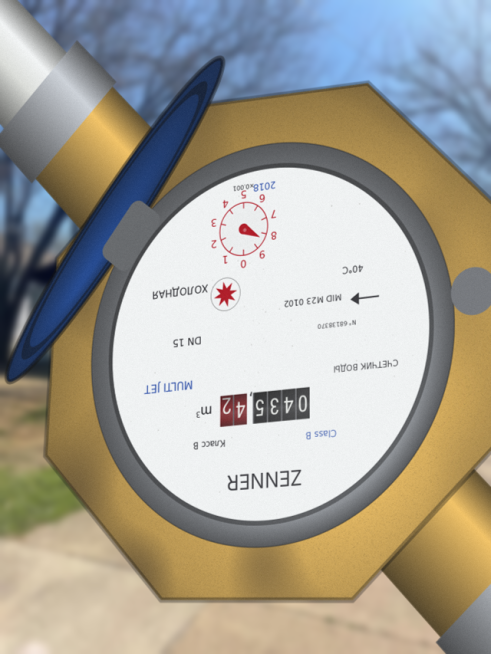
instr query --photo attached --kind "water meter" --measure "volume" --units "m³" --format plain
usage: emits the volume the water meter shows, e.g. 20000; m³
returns 435.418; m³
